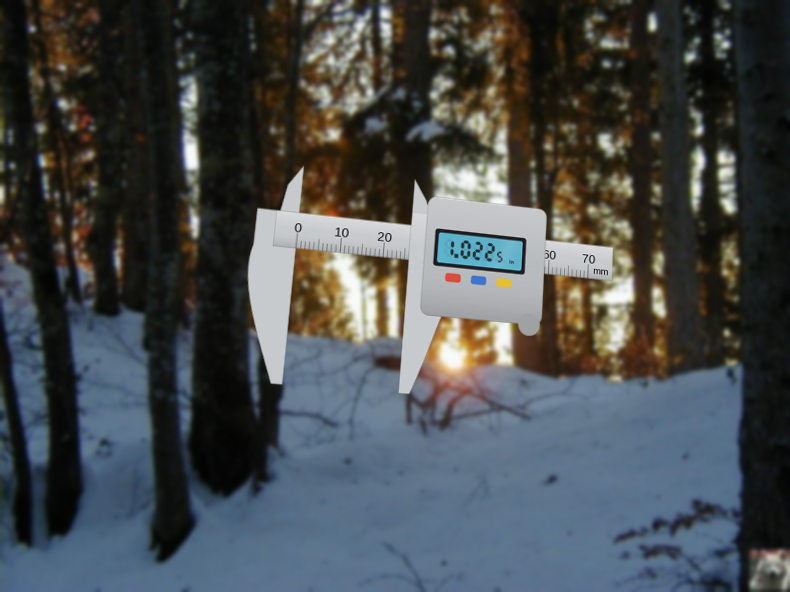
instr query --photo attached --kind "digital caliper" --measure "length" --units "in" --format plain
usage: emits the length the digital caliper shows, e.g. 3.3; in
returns 1.0225; in
